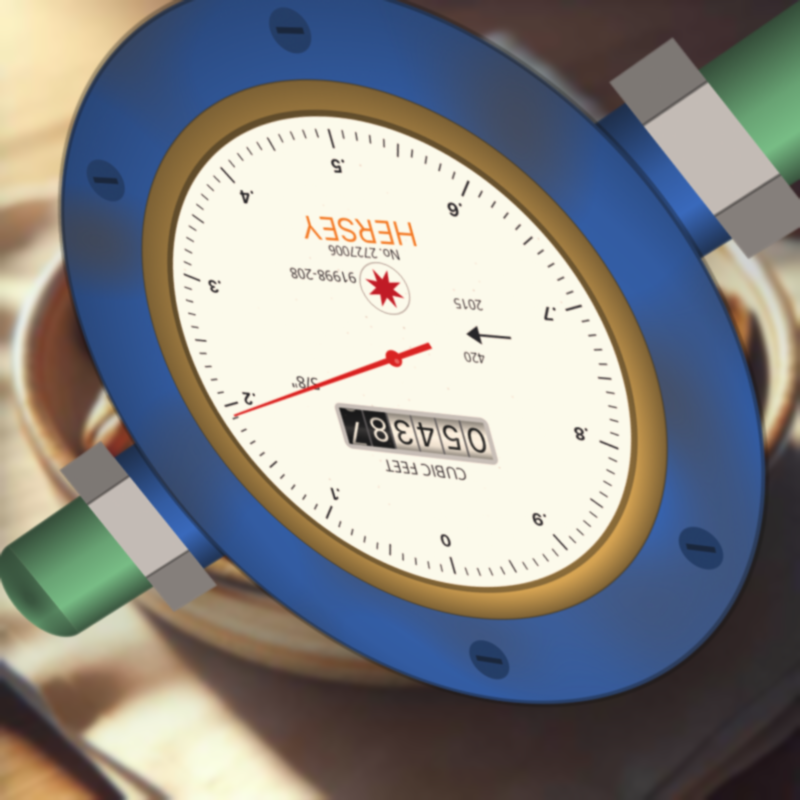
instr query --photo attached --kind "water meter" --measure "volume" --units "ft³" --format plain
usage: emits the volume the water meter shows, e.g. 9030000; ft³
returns 54387.19; ft³
